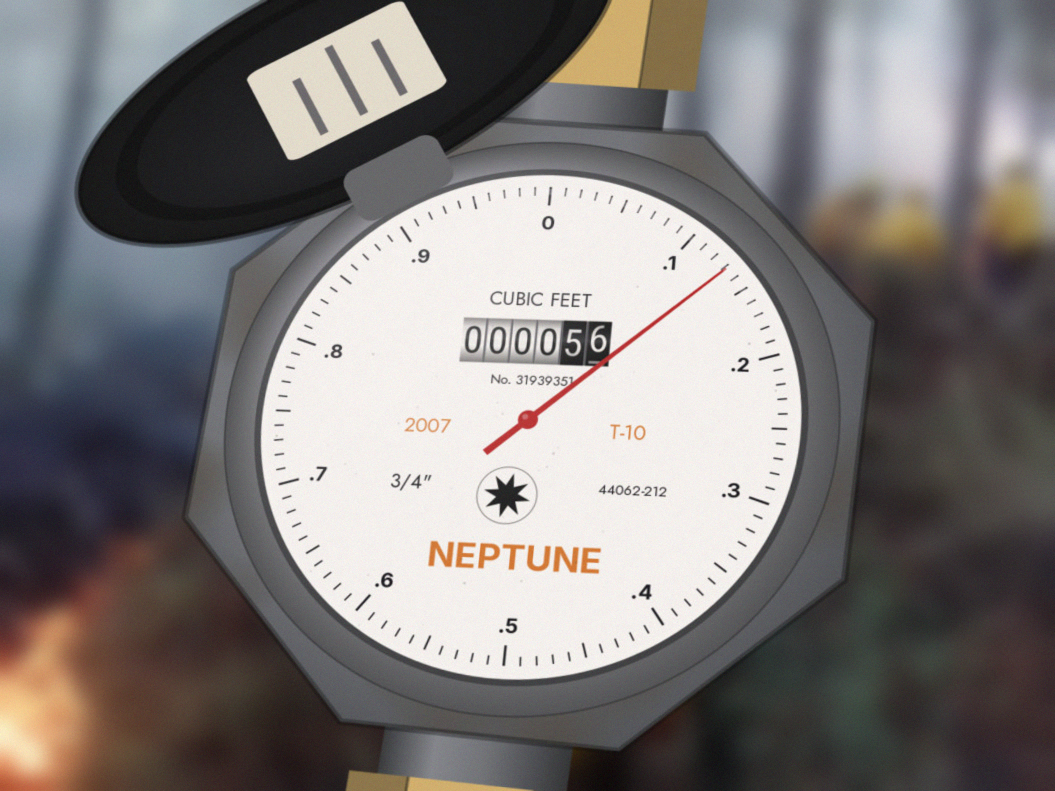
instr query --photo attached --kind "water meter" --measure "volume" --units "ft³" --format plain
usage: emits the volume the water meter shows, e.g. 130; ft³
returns 56.13; ft³
